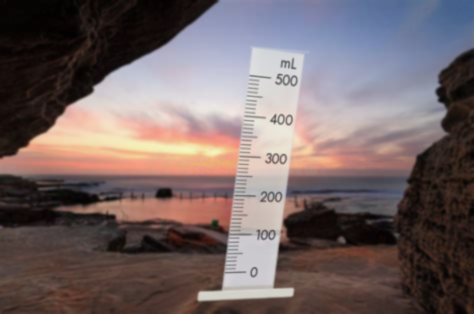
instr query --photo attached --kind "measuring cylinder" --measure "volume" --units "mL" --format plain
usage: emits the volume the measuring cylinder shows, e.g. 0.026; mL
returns 100; mL
